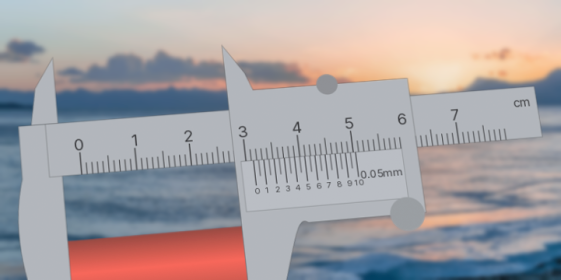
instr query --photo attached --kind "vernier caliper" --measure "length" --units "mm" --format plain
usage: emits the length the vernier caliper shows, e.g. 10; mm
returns 31.4; mm
